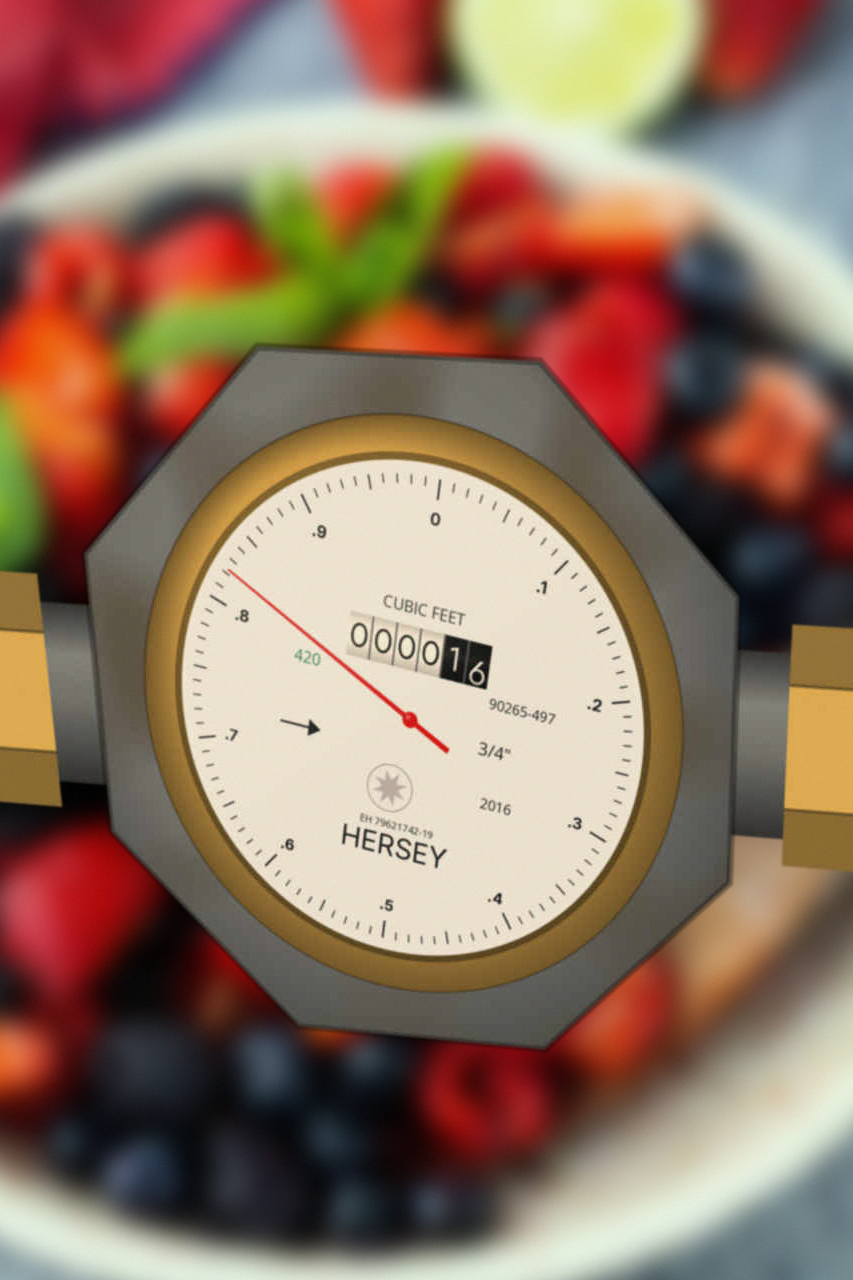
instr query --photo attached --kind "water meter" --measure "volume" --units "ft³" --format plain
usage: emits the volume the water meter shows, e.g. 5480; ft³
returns 15.82; ft³
